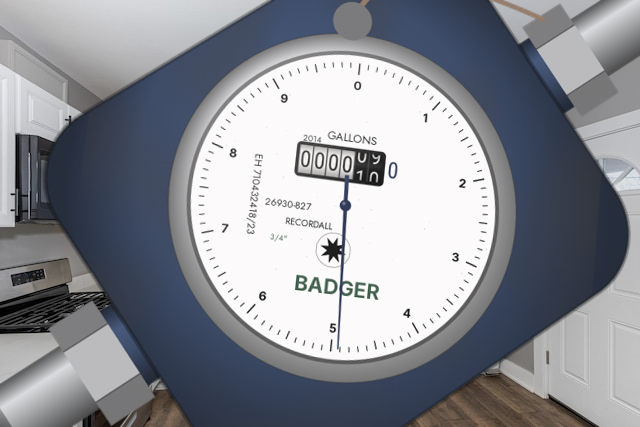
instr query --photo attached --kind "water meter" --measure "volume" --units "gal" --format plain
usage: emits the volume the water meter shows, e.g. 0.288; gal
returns 94.9; gal
